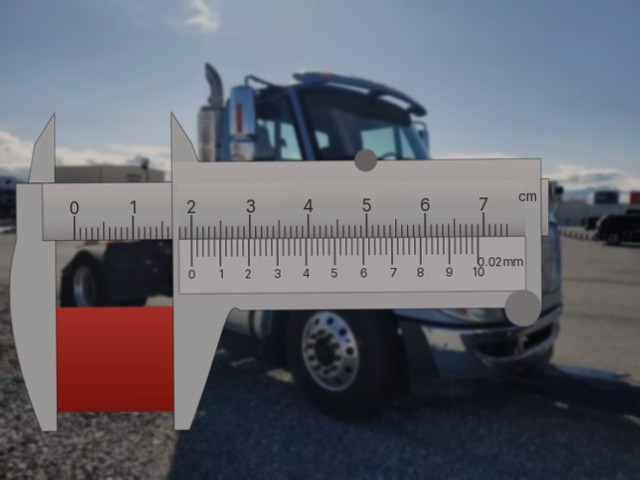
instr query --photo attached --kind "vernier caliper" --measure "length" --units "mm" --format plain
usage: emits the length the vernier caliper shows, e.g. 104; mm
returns 20.0; mm
